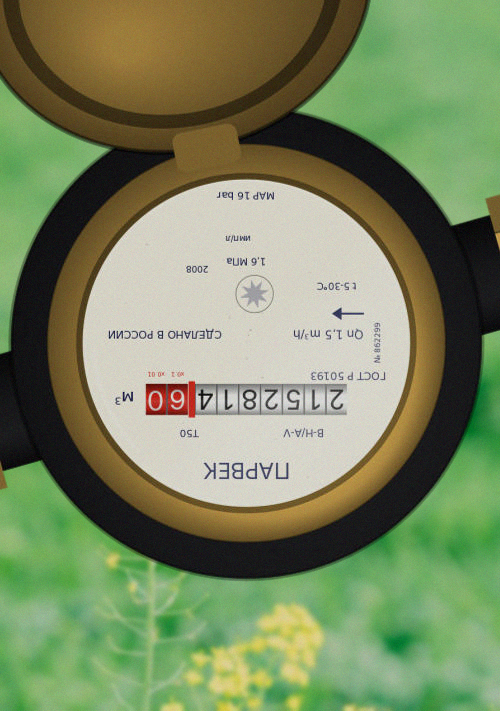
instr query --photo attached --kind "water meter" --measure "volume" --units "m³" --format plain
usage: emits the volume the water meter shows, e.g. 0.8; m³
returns 2152814.60; m³
